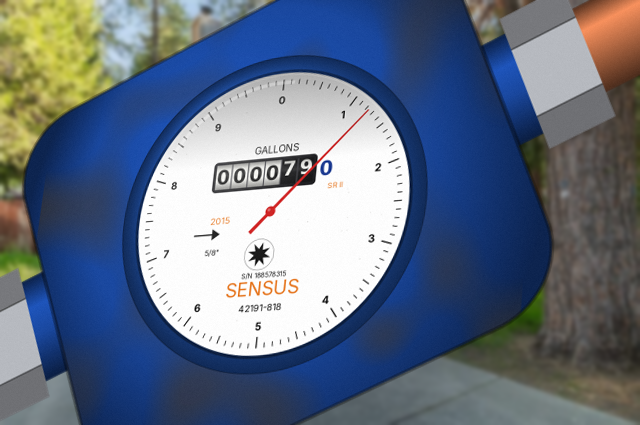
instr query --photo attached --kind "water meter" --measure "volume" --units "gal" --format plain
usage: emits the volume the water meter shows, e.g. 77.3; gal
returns 791.2; gal
